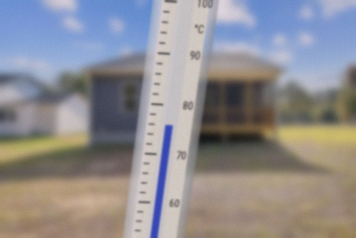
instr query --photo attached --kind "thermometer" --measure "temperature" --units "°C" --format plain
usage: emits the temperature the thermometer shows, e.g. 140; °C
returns 76; °C
